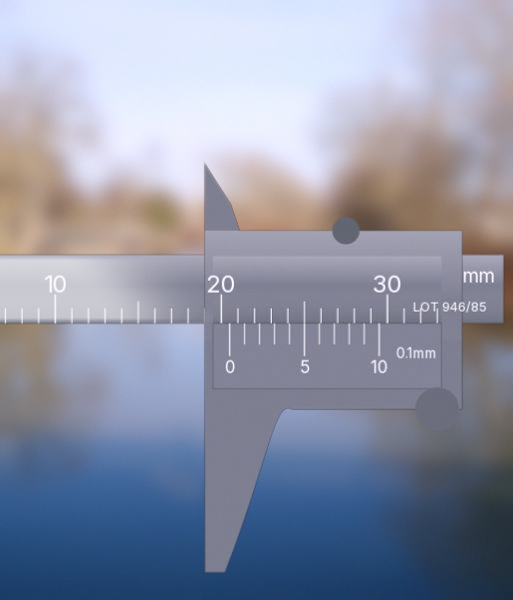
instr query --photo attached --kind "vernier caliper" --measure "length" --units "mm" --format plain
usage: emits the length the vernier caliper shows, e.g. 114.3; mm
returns 20.5; mm
